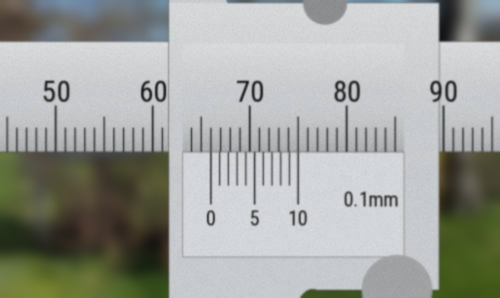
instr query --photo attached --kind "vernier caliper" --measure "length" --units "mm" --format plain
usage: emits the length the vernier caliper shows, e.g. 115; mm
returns 66.0; mm
